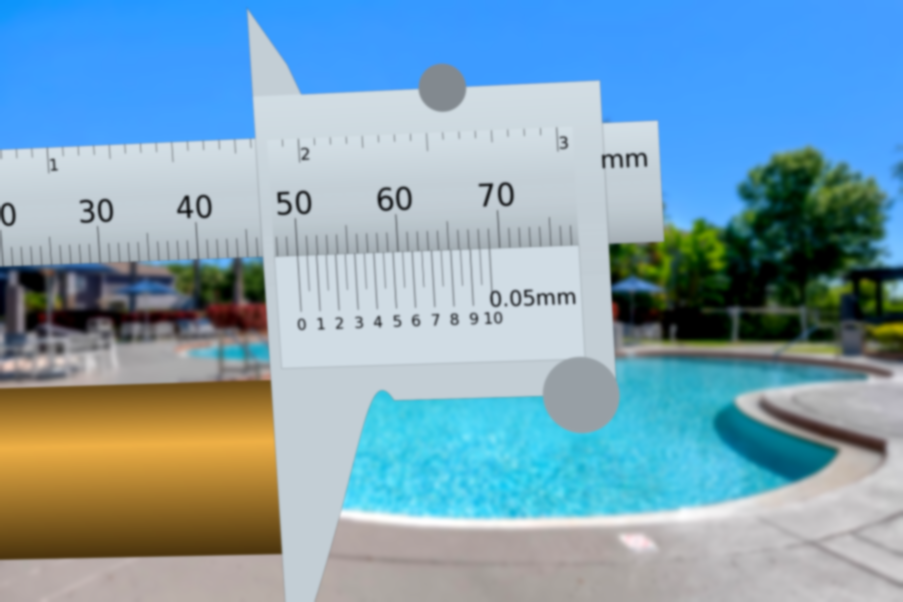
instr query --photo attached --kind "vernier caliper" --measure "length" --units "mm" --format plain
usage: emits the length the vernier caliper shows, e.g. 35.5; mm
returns 50.0; mm
